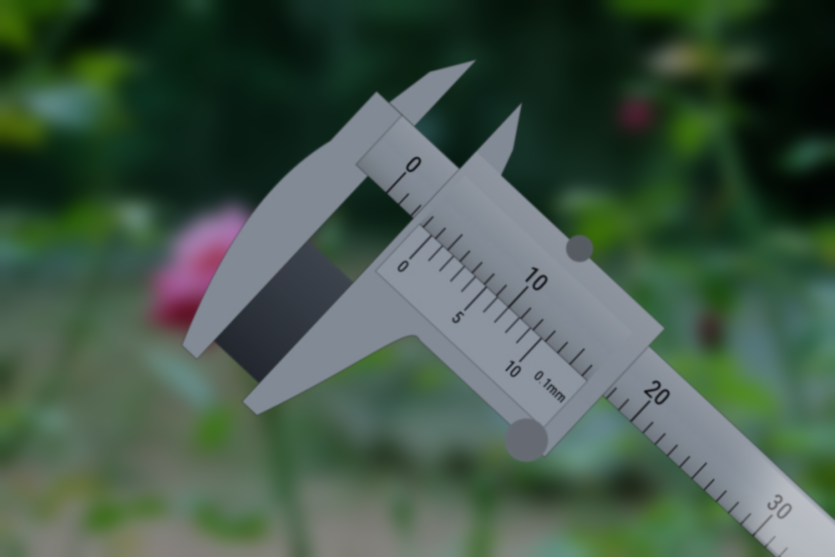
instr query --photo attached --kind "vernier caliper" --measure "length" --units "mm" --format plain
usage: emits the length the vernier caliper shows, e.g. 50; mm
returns 3.7; mm
